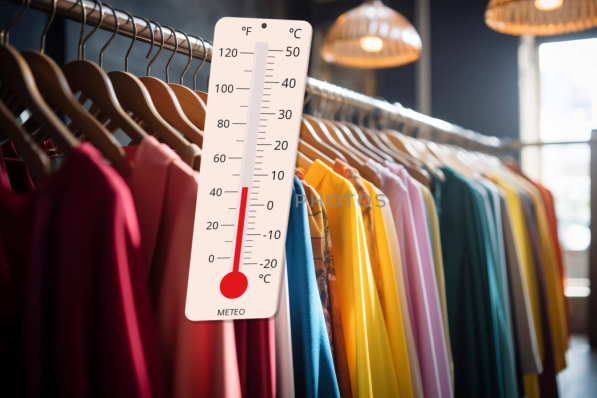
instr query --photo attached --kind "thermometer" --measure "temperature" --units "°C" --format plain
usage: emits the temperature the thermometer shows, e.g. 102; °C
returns 6; °C
